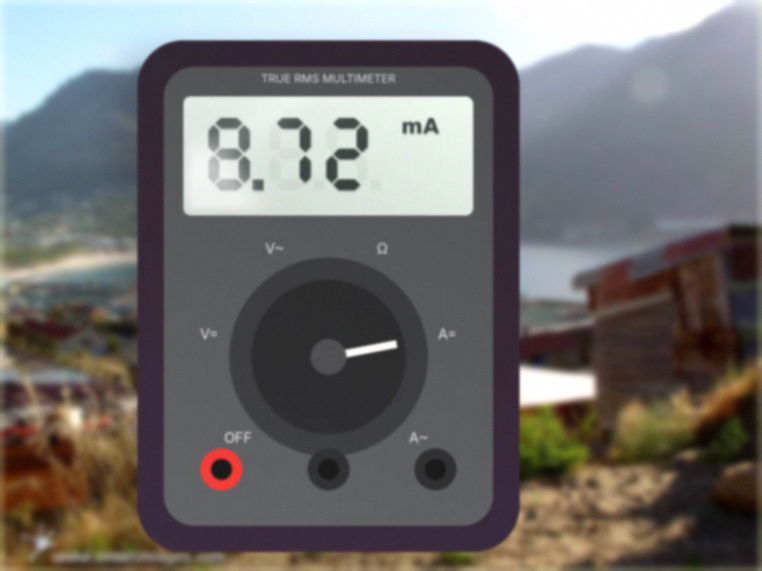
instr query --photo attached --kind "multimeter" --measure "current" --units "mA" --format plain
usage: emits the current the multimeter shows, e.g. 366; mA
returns 8.72; mA
